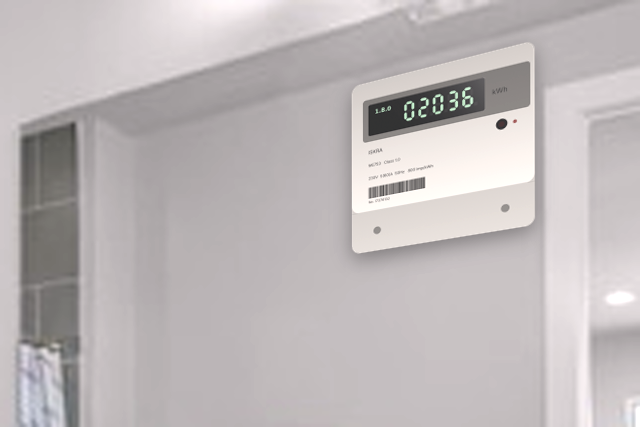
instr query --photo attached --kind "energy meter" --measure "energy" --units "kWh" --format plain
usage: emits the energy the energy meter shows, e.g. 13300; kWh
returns 2036; kWh
